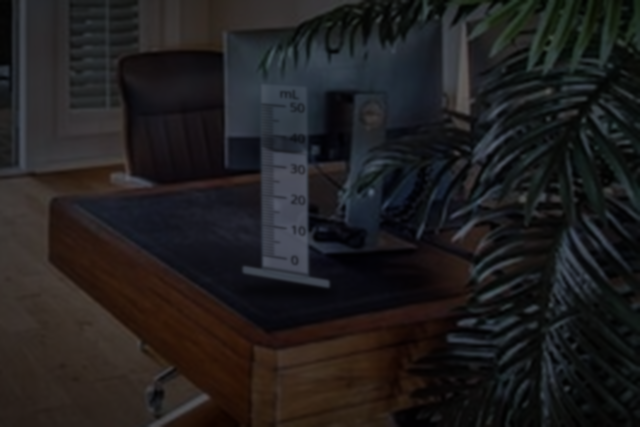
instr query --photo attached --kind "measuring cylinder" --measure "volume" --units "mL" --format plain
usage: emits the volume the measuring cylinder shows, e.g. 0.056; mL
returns 35; mL
